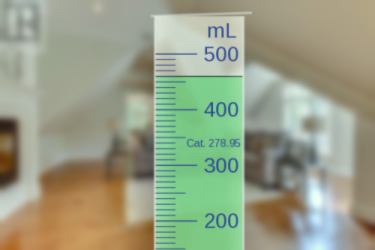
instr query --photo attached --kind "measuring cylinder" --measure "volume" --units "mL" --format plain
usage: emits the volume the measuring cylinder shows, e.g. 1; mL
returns 460; mL
